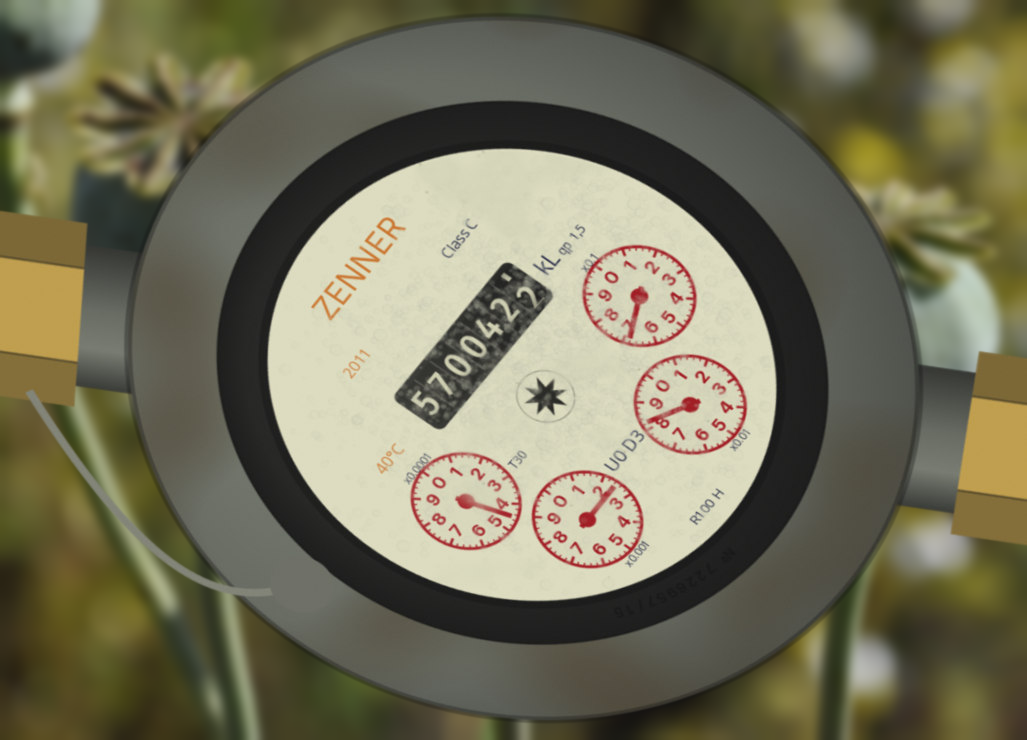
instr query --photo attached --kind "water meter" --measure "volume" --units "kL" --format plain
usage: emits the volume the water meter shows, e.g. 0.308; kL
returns 5700421.6824; kL
